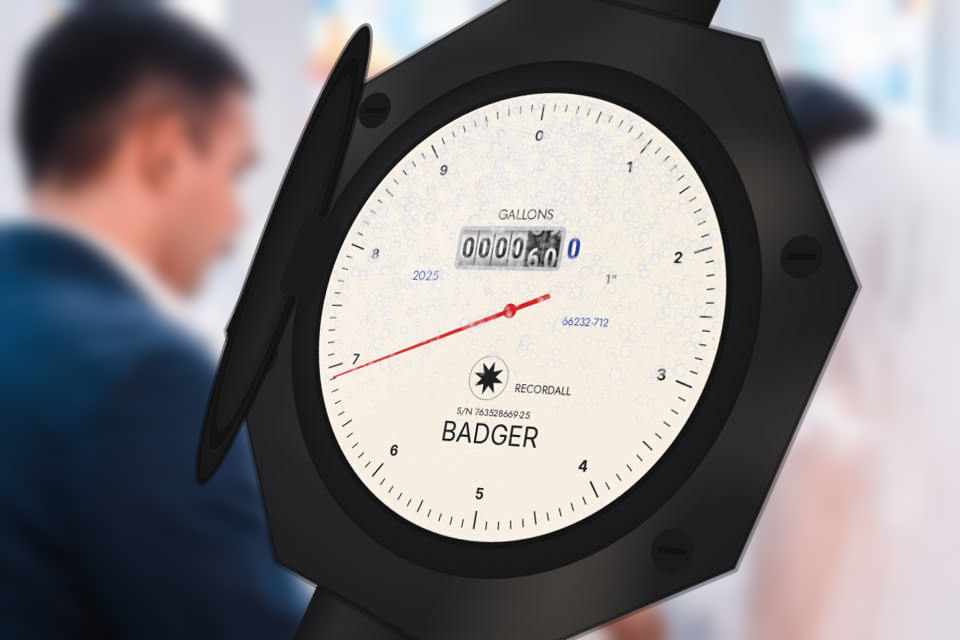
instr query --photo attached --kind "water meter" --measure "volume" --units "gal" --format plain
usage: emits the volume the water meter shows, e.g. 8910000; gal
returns 596.9; gal
